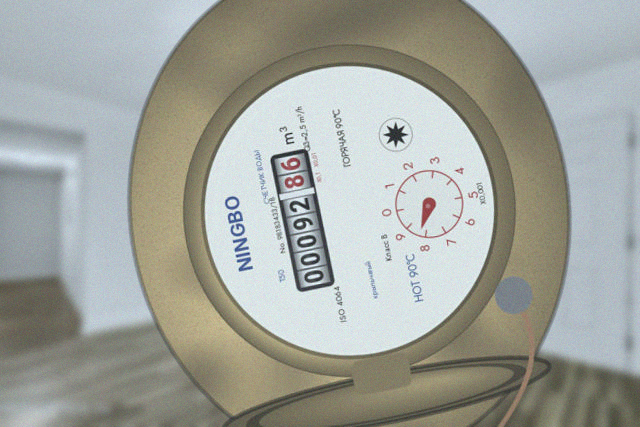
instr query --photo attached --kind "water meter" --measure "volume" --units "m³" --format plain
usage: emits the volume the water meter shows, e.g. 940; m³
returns 92.868; m³
